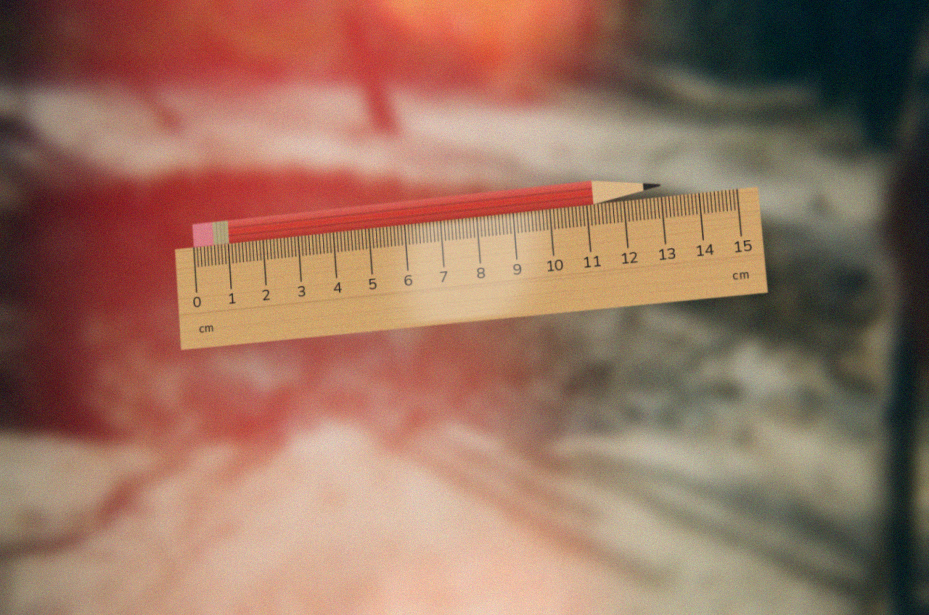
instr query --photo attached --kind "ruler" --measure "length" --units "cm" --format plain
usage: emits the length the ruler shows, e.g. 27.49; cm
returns 13; cm
